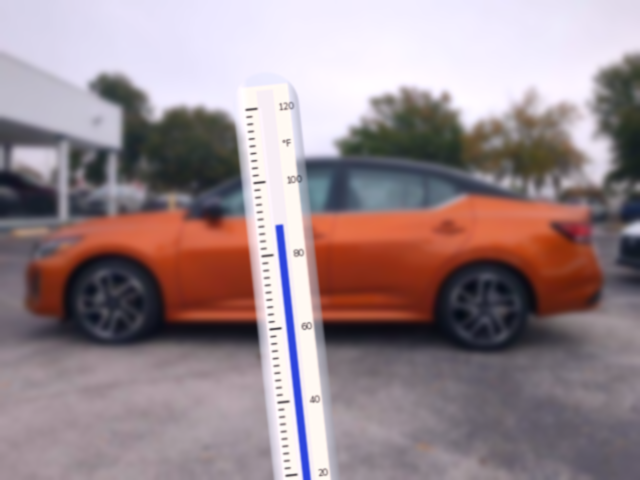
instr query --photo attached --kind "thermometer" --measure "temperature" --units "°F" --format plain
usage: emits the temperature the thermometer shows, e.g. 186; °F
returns 88; °F
